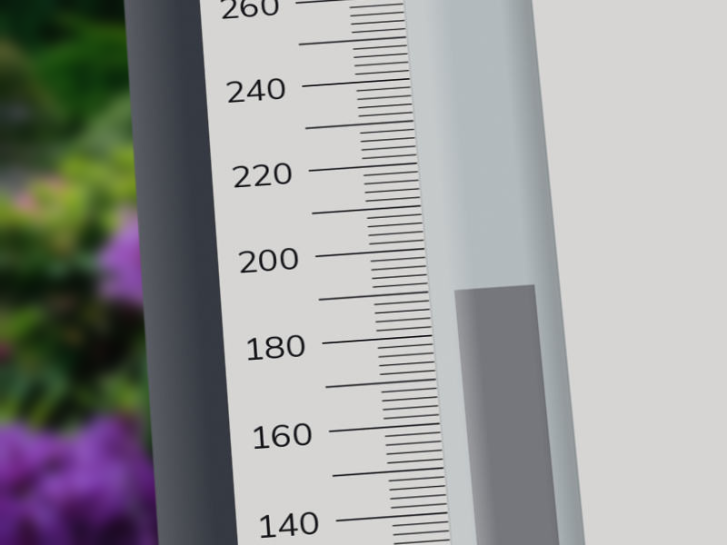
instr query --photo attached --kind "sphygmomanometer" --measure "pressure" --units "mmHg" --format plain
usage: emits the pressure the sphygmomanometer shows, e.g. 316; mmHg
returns 190; mmHg
